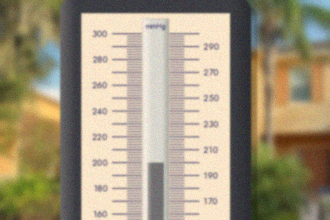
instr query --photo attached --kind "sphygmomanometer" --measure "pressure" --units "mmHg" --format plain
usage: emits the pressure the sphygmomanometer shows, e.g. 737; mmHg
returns 200; mmHg
